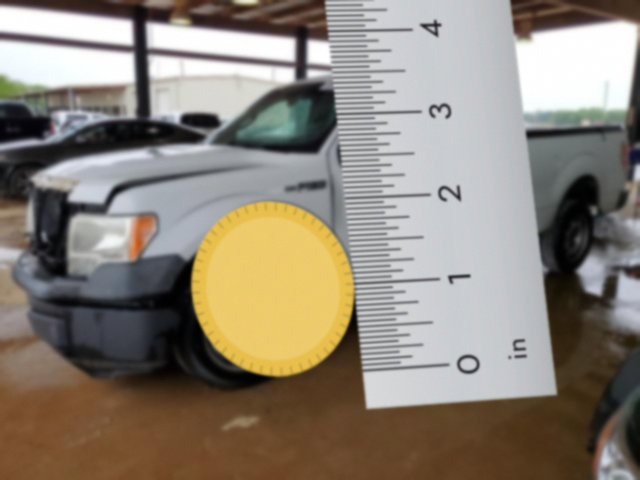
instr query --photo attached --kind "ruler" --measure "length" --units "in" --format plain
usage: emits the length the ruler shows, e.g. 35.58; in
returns 2; in
